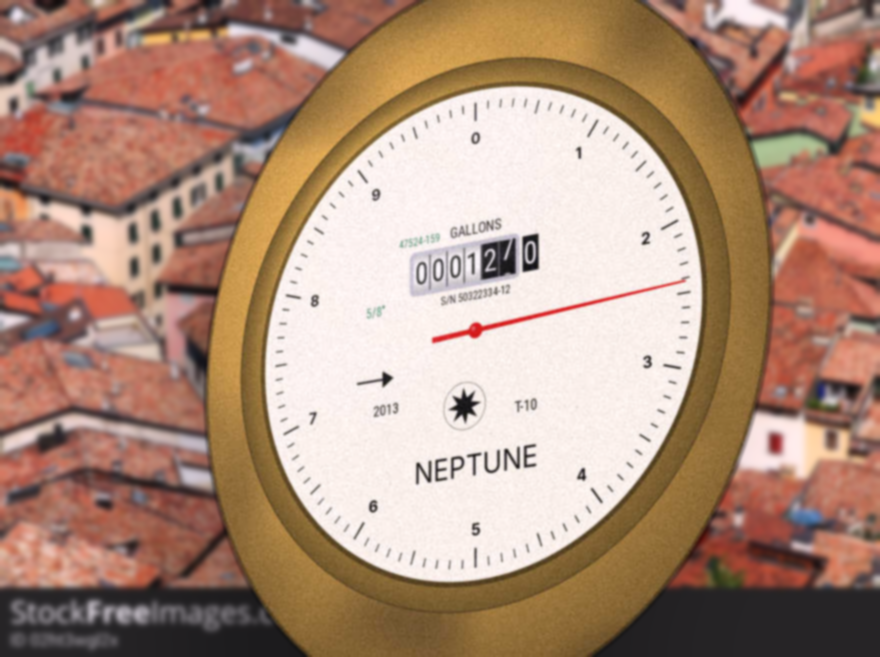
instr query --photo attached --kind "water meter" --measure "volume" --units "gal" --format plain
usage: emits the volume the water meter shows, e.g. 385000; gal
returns 1272.4; gal
